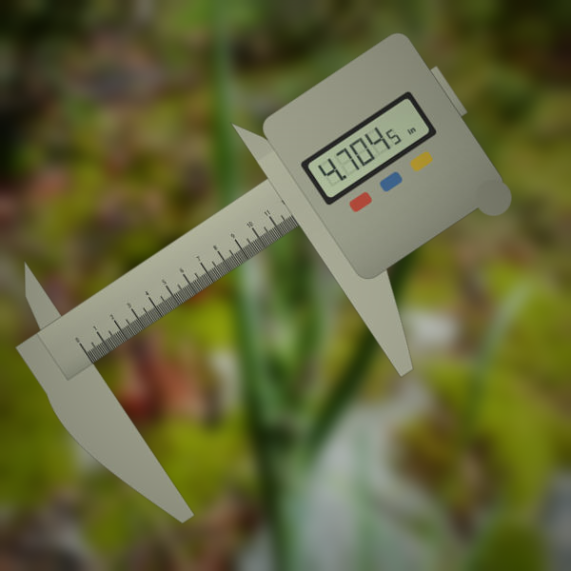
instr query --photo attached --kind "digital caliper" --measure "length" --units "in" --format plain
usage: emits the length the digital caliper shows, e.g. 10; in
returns 4.7045; in
